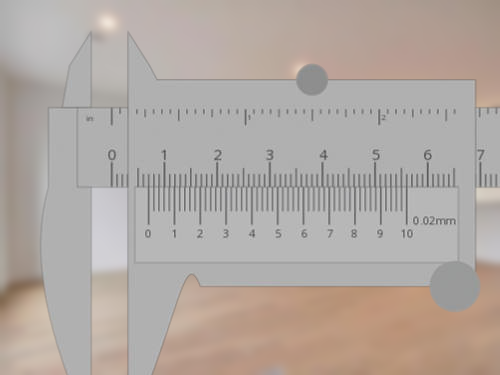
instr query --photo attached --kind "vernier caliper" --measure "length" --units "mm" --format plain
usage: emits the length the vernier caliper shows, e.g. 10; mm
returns 7.0; mm
